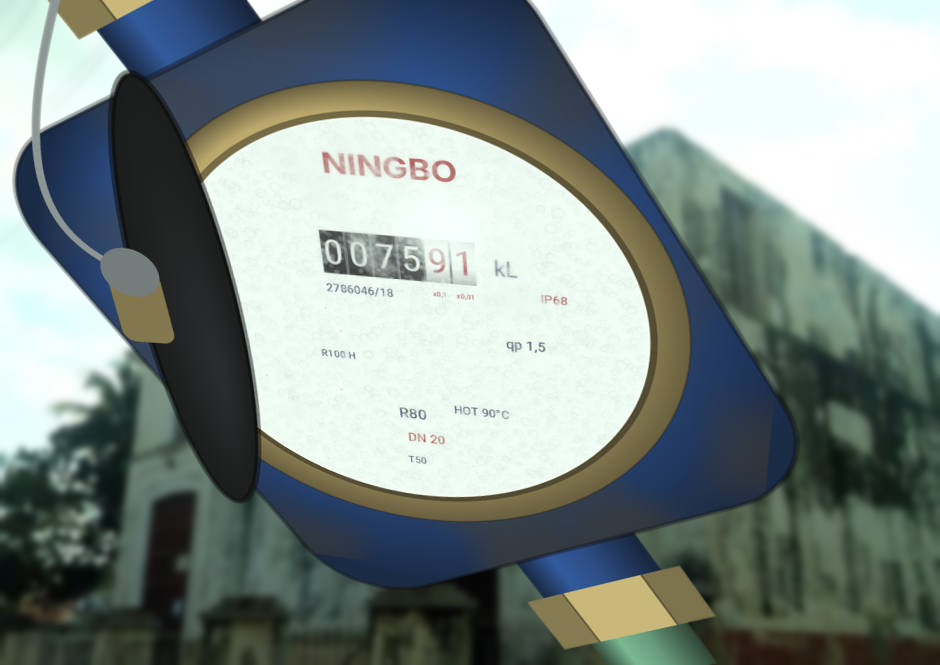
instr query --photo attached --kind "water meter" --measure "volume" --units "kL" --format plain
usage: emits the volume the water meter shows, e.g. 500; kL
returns 75.91; kL
